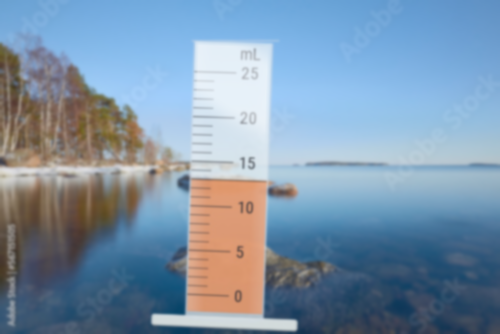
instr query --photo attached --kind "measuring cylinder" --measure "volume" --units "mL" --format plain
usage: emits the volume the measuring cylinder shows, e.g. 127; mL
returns 13; mL
